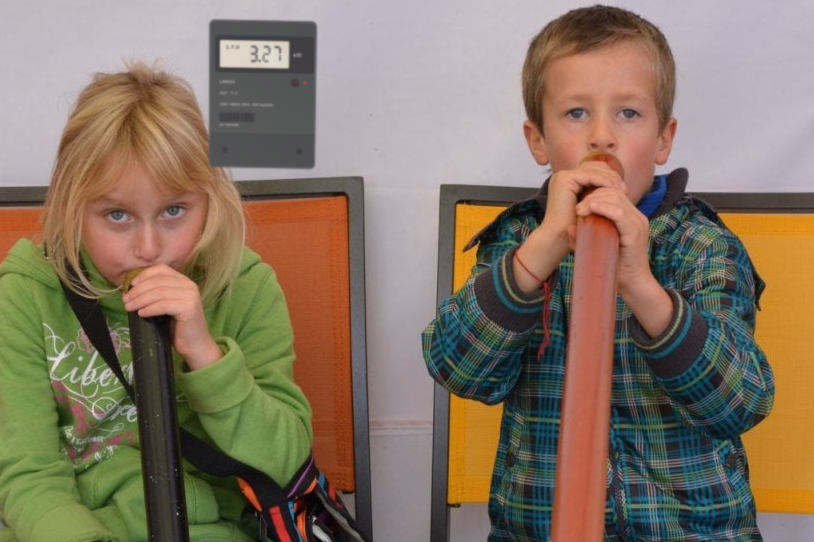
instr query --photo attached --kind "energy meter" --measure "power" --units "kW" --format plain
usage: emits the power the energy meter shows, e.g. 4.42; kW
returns 3.27; kW
